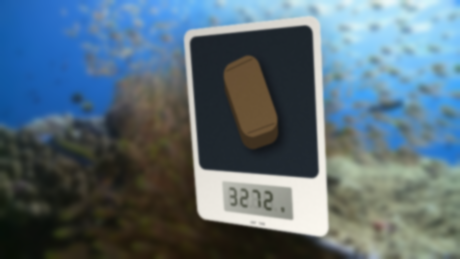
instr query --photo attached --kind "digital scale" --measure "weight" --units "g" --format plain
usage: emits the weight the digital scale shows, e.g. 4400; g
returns 3272; g
